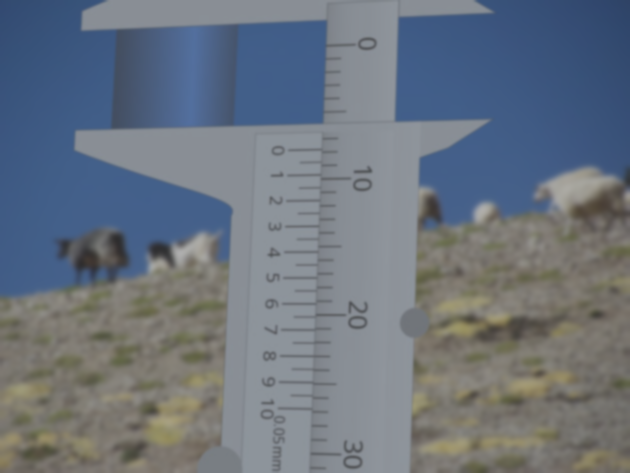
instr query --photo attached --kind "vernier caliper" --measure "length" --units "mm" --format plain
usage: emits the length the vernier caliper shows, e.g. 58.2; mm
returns 7.8; mm
